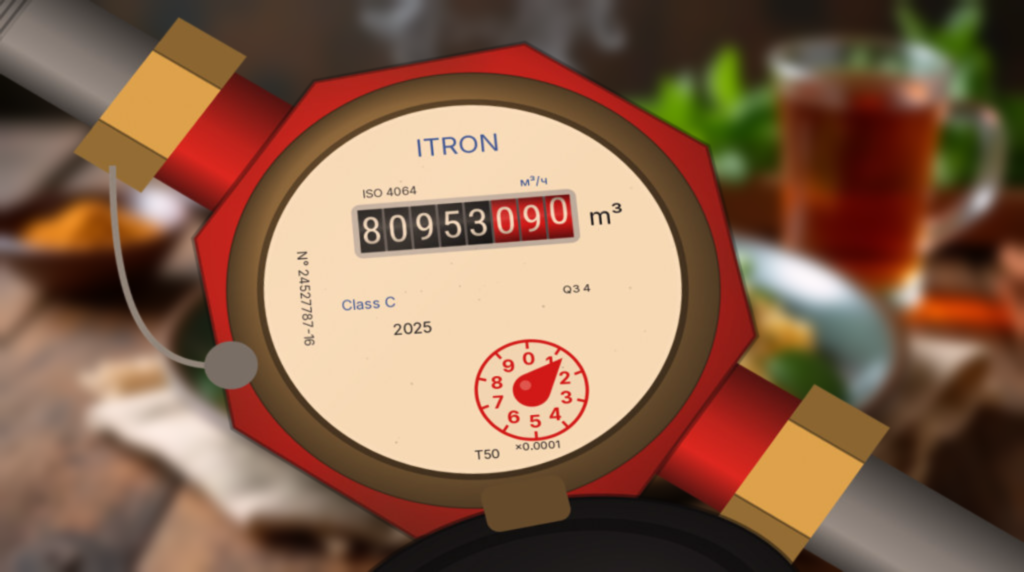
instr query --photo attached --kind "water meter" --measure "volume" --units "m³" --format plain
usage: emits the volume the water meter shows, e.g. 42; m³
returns 80953.0901; m³
